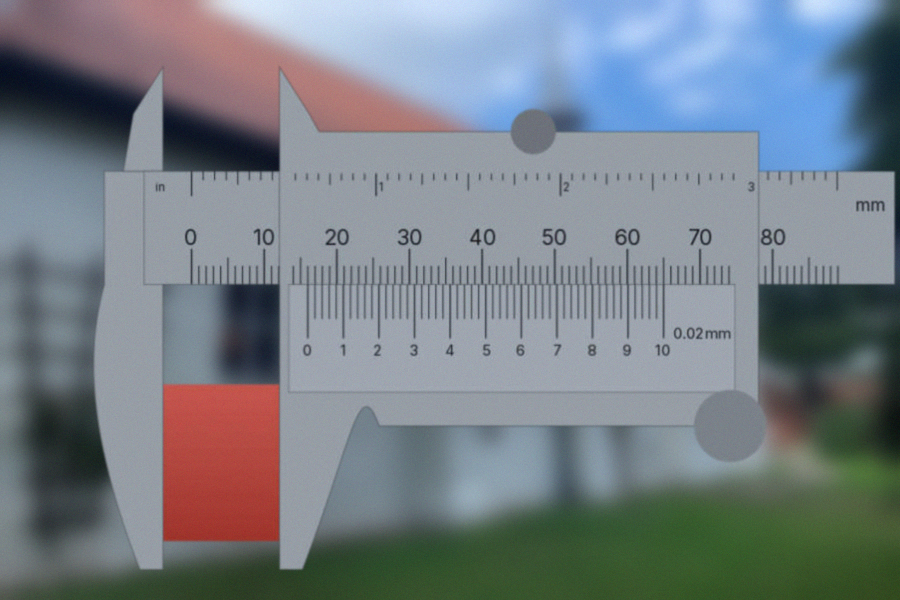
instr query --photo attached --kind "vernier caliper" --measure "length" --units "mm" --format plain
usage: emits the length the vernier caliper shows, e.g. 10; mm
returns 16.0; mm
